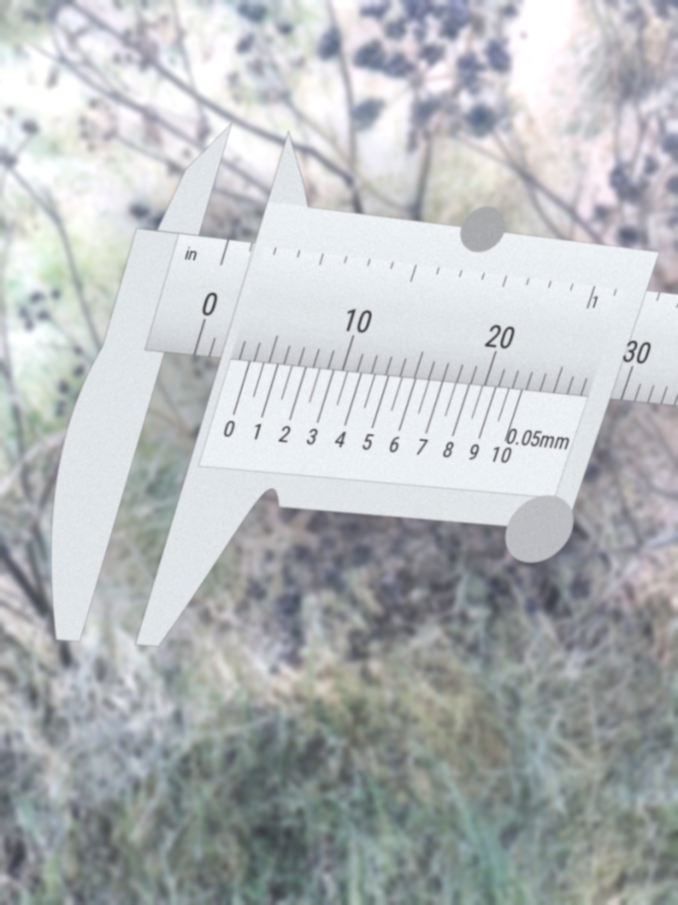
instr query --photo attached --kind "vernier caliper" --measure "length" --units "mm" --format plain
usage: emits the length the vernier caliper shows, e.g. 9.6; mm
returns 3.7; mm
